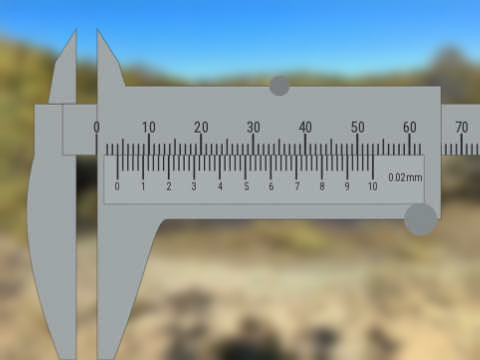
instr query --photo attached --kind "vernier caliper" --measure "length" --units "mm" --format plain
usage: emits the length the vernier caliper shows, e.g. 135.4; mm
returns 4.0; mm
